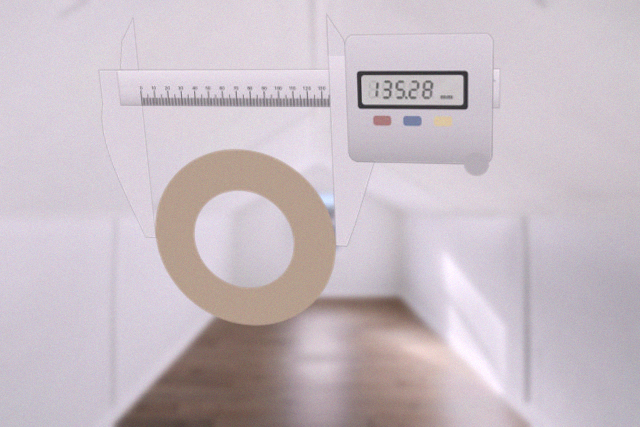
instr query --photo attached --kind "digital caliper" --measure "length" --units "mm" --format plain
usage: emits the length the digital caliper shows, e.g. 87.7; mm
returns 135.28; mm
